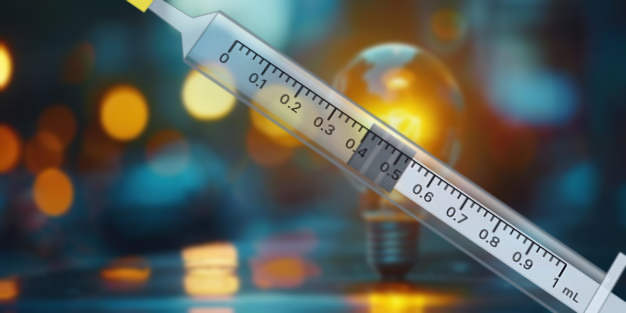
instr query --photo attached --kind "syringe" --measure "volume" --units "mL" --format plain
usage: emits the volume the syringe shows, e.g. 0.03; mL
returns 0.4; mL
